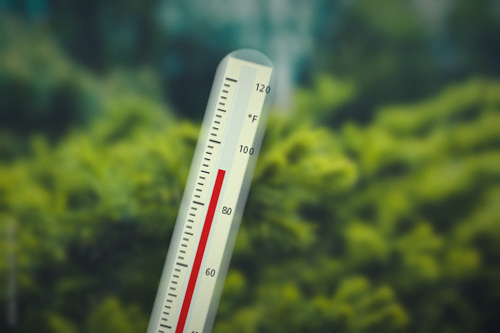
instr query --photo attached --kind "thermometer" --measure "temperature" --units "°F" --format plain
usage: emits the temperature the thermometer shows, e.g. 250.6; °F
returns 92; °F
